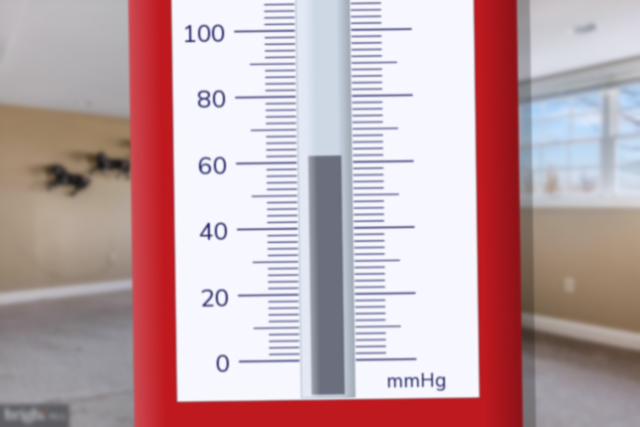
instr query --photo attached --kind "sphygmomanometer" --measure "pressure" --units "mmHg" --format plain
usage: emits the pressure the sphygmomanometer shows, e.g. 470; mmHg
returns 62; mmHg
